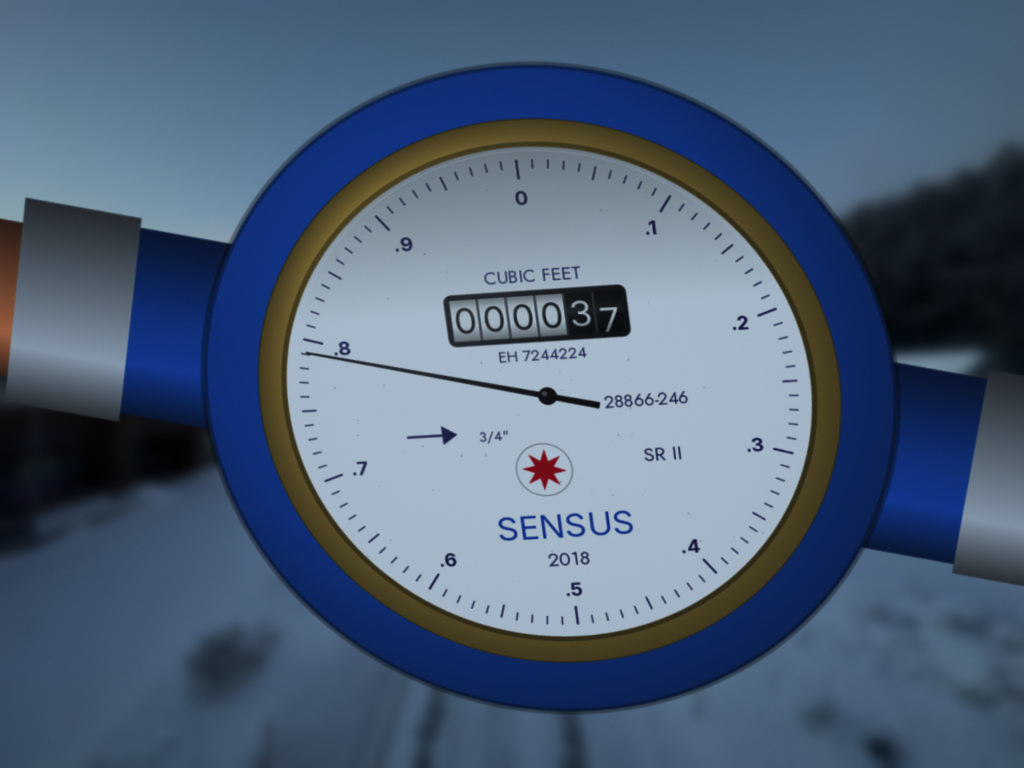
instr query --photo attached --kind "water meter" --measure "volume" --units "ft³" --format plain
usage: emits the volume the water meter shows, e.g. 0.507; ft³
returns 36.79; ft³
